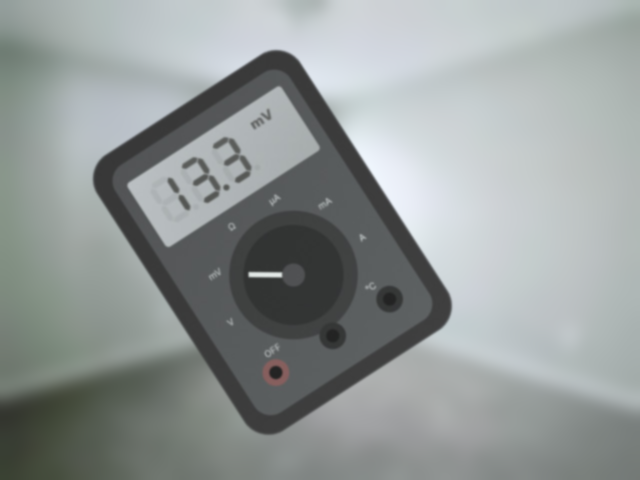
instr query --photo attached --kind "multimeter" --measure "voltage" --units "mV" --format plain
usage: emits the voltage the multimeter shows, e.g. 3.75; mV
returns 13.3; mV
